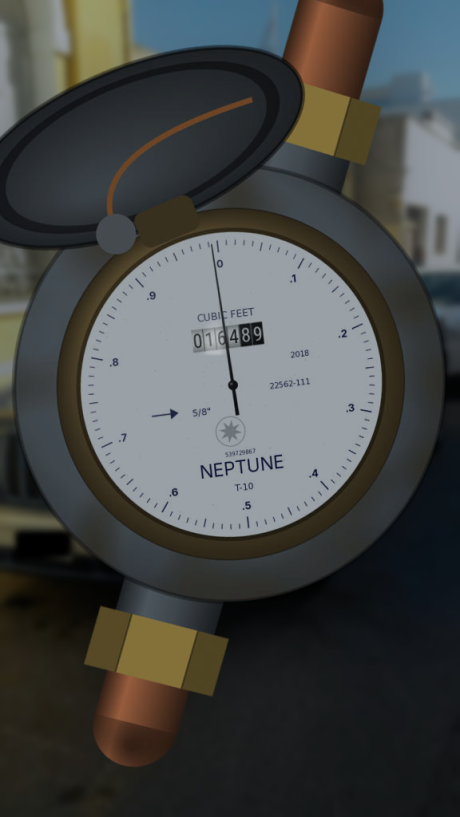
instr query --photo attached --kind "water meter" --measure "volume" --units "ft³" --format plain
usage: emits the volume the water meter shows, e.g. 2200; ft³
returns 16488.99; ft³
